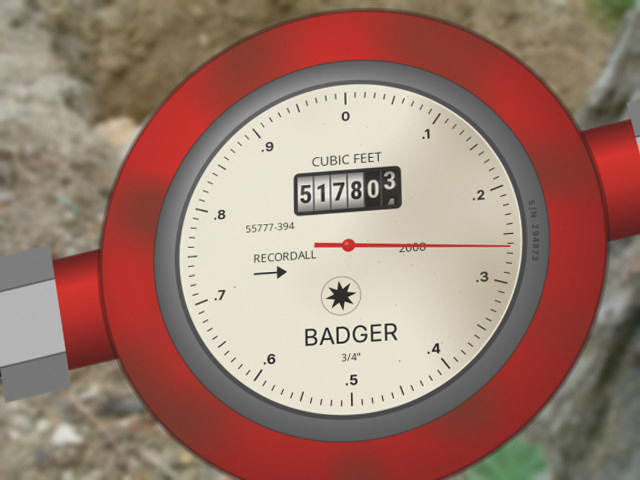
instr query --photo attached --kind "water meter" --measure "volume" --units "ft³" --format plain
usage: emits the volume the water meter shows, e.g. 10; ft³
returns 517803.26; ft³
